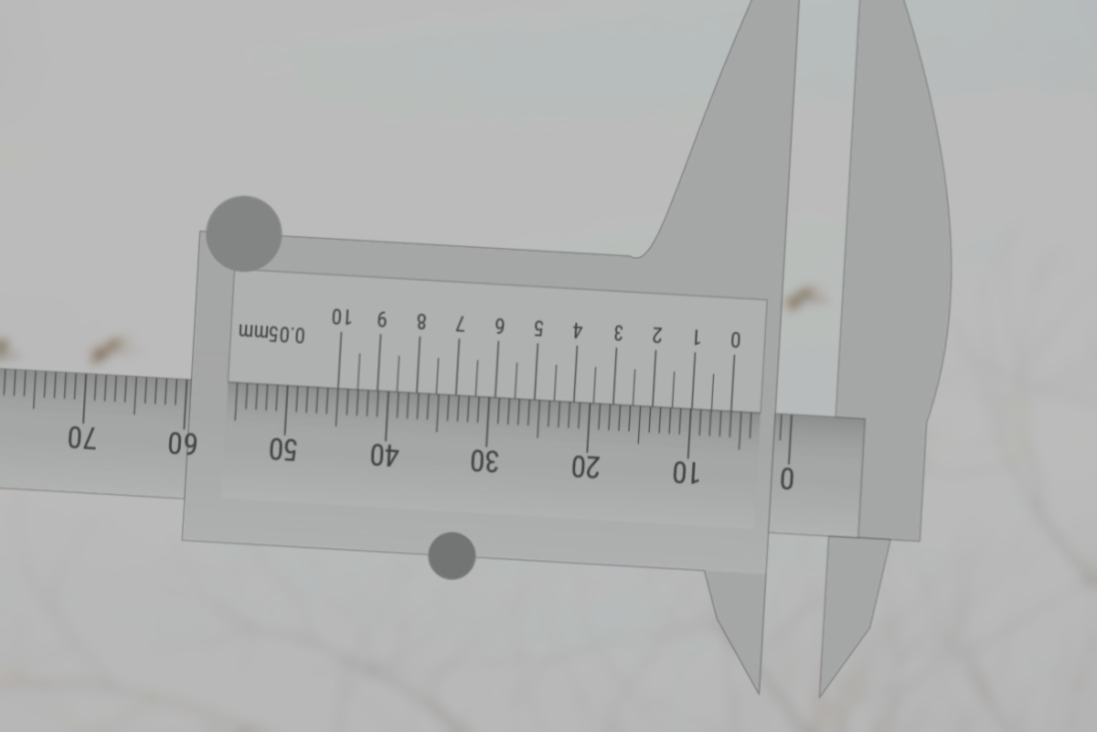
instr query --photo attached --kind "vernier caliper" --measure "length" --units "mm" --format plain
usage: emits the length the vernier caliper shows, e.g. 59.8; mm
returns 6.0; mm
